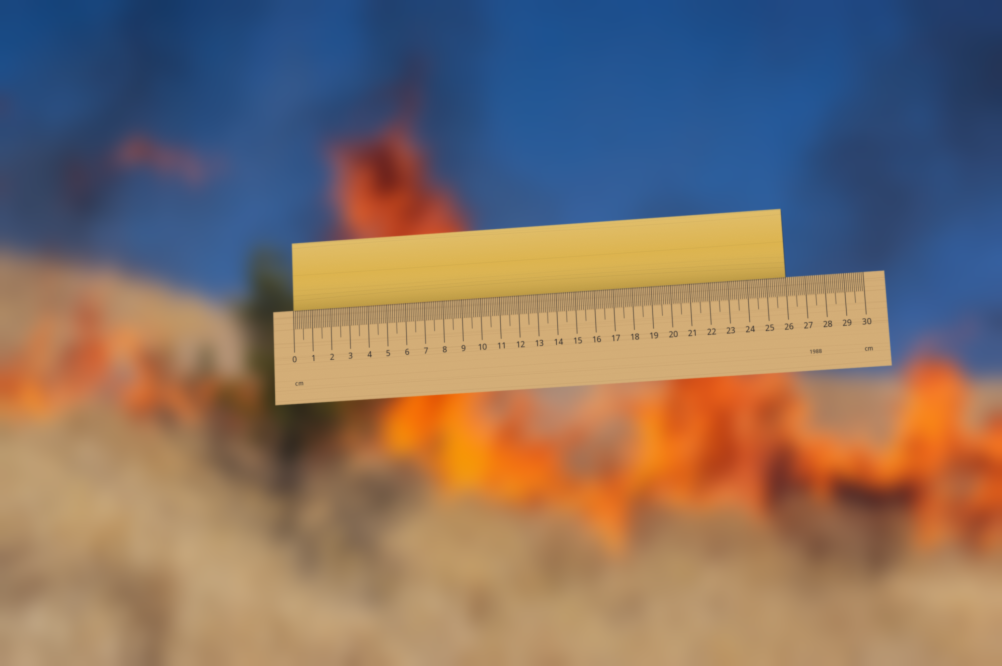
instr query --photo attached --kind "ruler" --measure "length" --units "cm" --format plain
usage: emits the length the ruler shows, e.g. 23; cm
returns 26; cm
